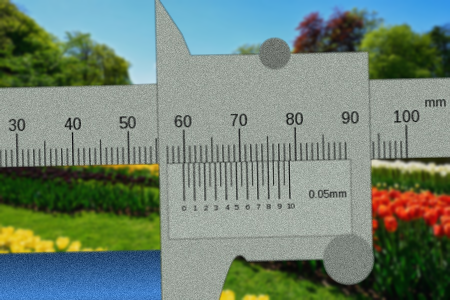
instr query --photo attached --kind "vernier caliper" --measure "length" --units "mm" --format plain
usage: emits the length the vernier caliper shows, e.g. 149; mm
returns 59.8; mm
